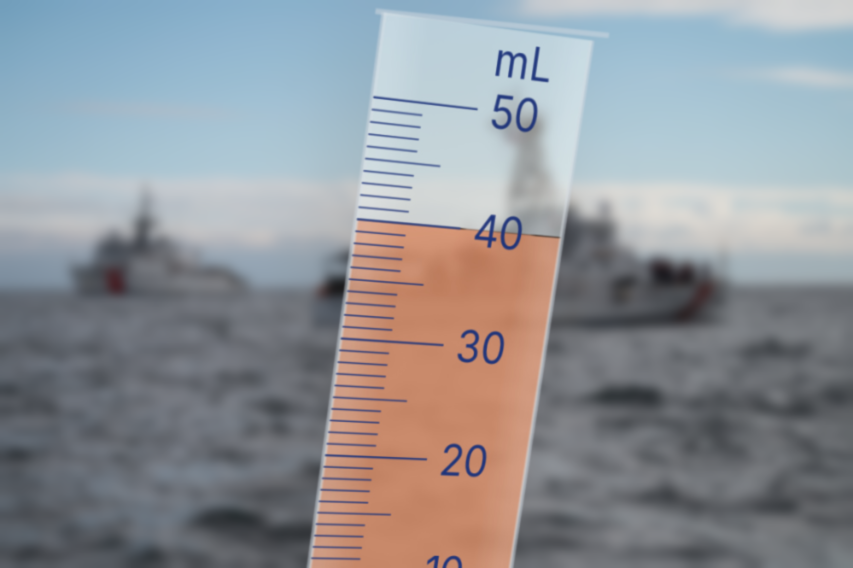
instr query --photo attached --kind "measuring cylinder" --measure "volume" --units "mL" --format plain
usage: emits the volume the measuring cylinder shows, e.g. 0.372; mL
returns 40; mL
